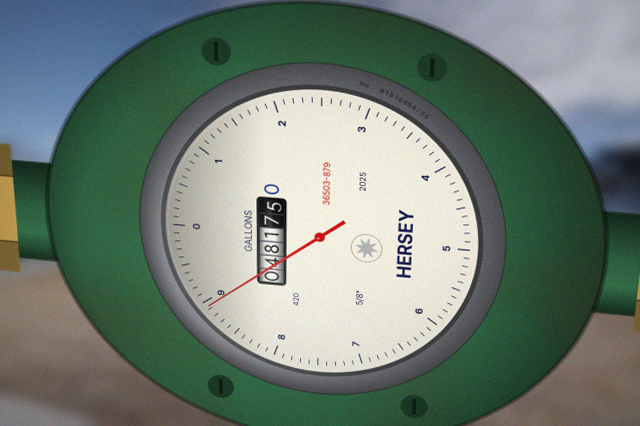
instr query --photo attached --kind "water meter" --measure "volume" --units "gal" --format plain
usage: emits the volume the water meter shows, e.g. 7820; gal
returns 481748.9; gal
